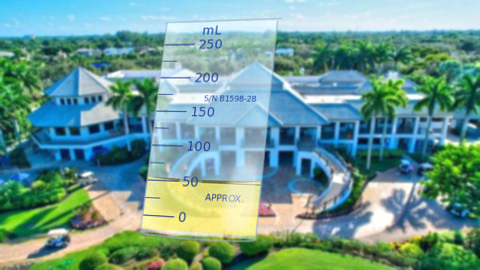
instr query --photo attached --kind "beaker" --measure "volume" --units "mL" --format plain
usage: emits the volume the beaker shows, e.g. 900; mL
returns 50; mL
